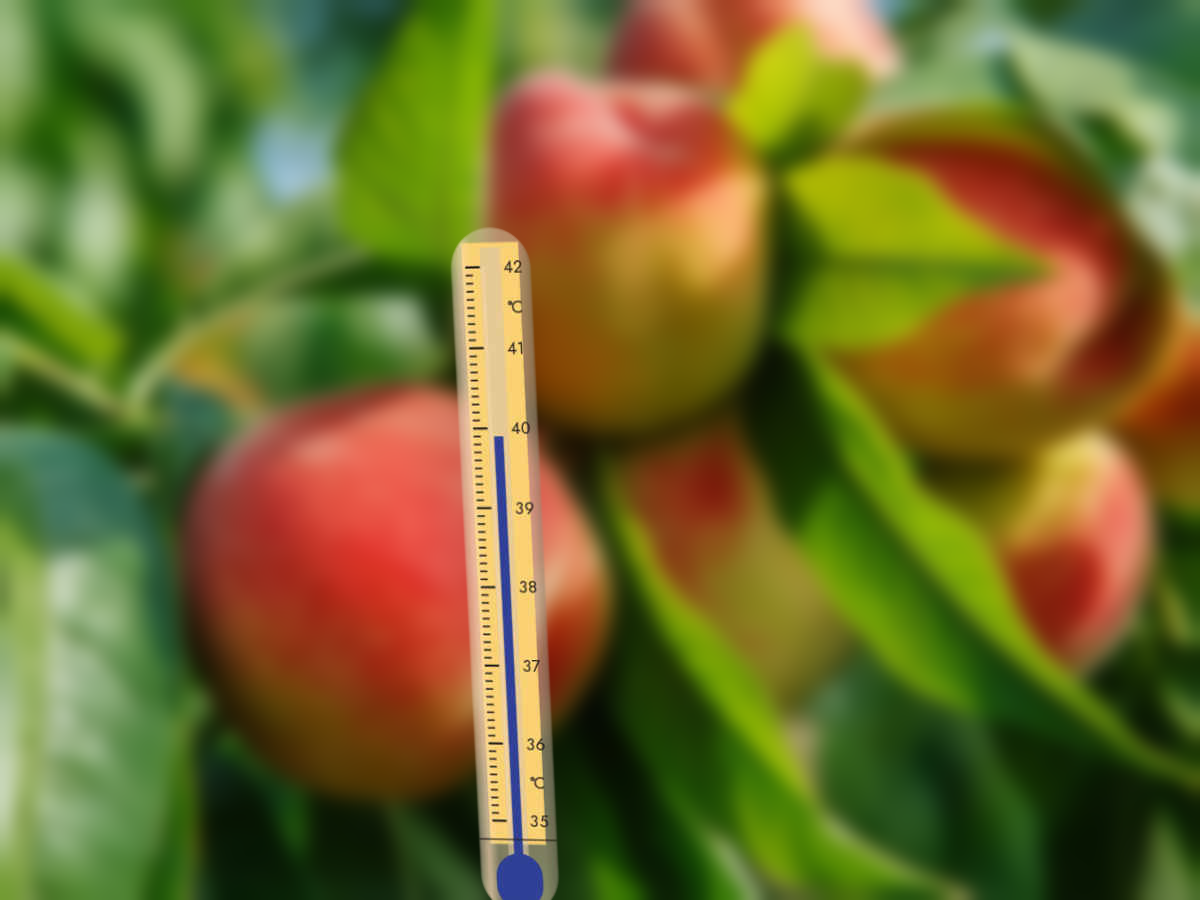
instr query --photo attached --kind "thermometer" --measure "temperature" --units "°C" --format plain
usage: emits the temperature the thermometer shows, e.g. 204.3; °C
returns 39.9; °C
